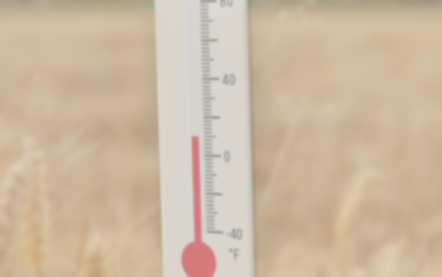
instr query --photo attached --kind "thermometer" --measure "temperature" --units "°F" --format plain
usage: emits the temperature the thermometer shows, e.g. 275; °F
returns 10; °F
